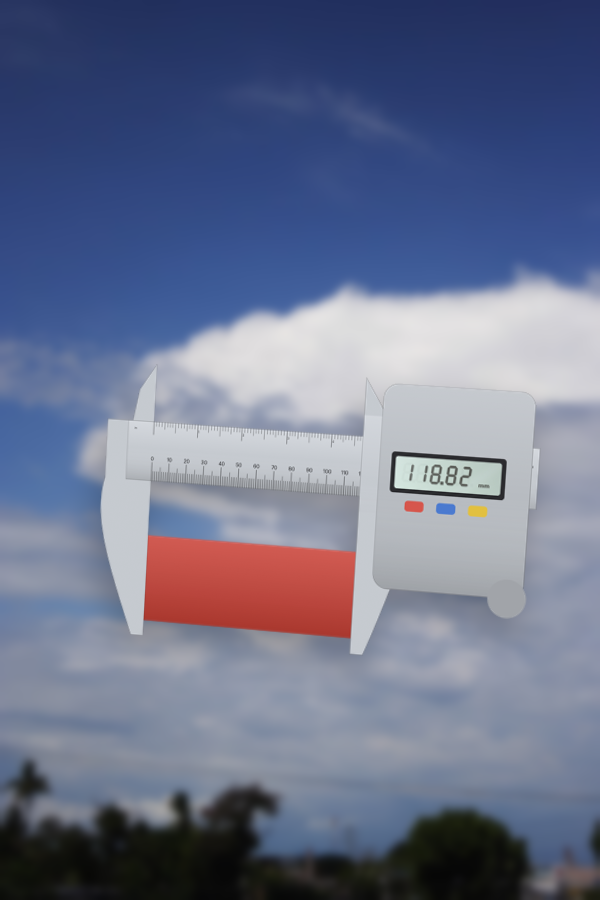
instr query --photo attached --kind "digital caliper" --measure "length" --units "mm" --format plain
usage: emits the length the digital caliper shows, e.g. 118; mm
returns 118.82; mm
